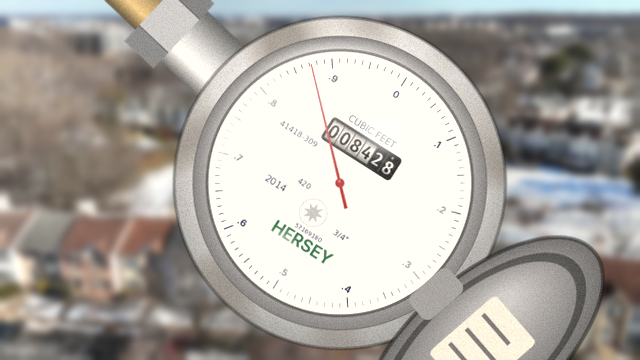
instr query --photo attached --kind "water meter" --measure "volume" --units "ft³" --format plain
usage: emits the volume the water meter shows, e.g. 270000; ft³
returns 8427.87; ft³
